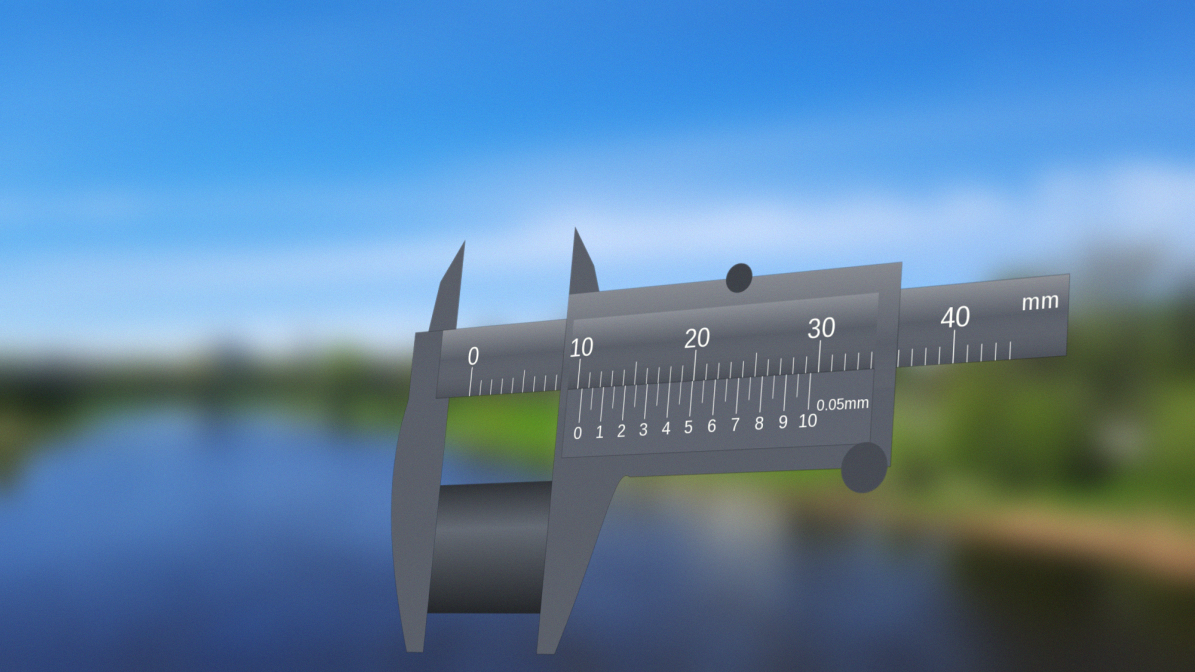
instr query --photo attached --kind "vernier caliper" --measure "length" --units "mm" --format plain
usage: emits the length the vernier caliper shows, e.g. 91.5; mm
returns 10.4; mm
